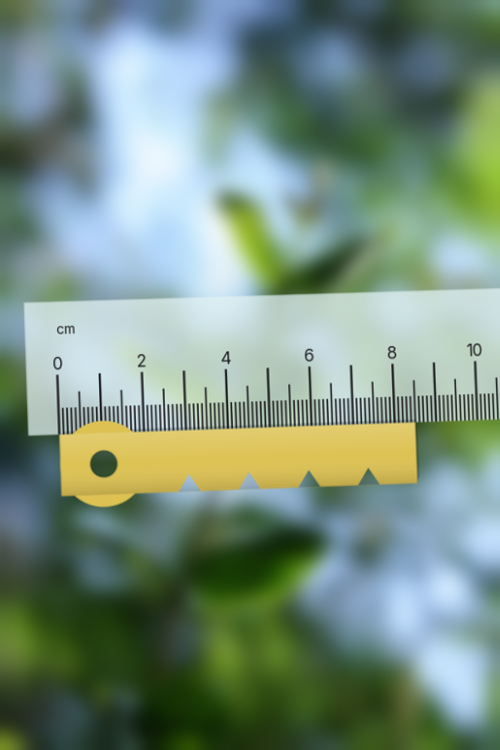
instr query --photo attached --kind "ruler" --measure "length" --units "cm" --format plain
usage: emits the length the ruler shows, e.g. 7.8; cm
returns 8.5; cm
